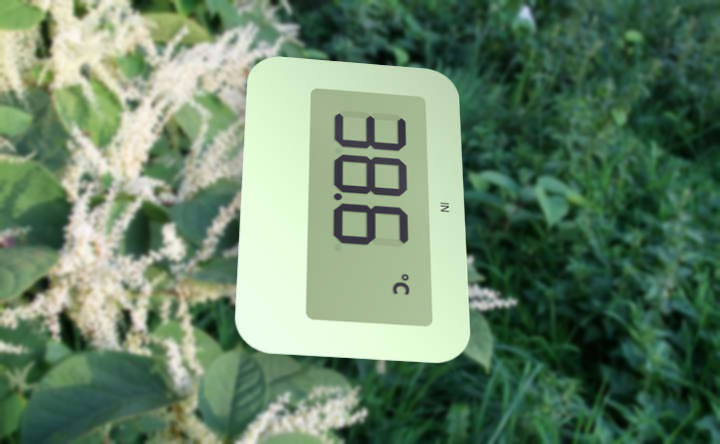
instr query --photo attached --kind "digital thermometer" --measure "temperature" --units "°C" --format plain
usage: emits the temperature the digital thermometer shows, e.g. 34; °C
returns 38.6; °C
